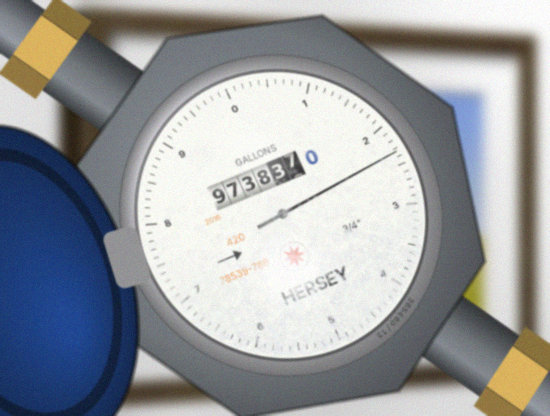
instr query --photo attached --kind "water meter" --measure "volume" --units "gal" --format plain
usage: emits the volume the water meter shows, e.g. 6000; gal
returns 9738372.3; gal
